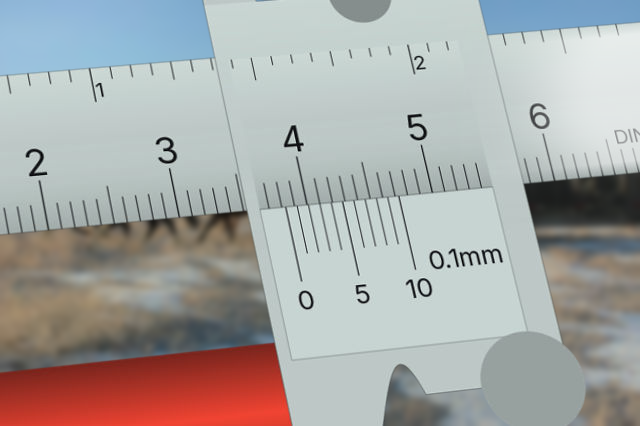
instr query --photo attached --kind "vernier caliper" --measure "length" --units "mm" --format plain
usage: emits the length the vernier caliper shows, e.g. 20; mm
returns 38.3; mm
